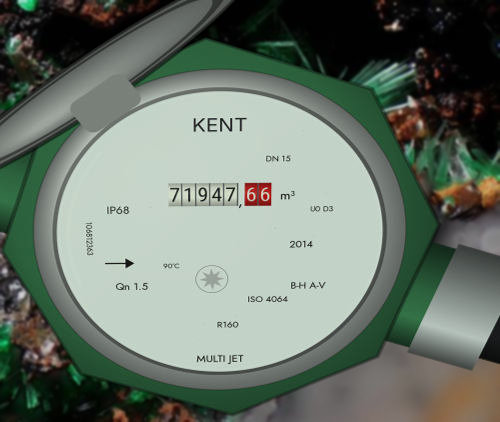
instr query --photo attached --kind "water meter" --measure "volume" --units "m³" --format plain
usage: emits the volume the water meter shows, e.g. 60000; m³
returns 71947.66; m³
